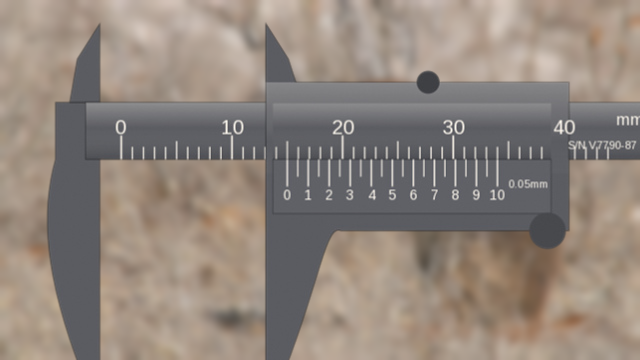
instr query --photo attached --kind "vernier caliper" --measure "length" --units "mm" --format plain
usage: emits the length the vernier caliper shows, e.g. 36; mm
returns 15.0; mm
